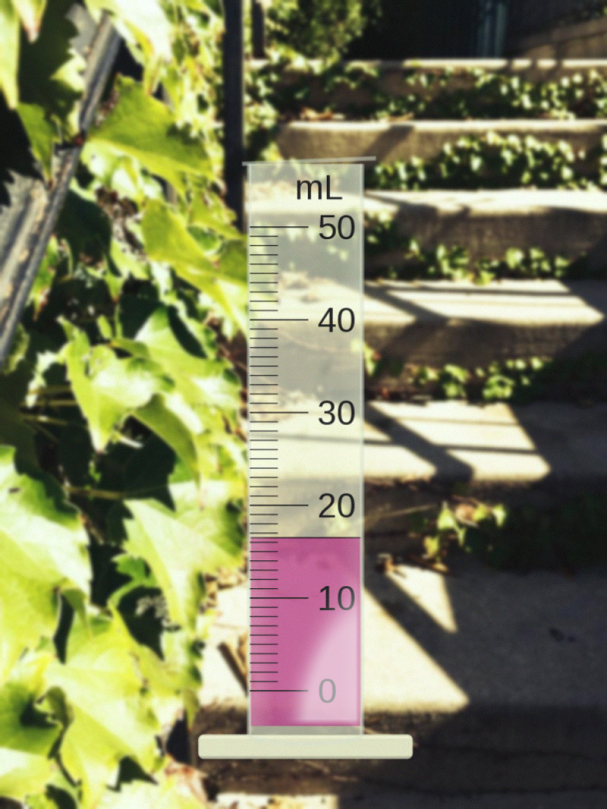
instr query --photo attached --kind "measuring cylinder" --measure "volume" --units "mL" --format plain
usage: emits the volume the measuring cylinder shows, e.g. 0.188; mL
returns 16.5; mL
